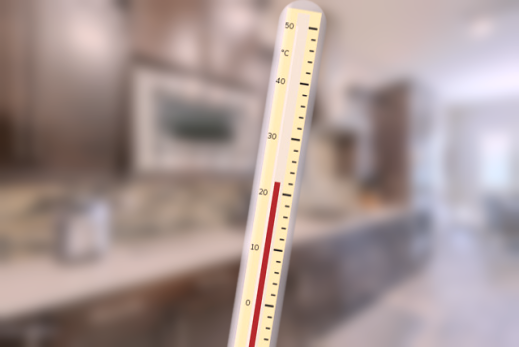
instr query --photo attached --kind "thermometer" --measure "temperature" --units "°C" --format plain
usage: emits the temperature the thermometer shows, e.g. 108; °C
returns 22; °C
